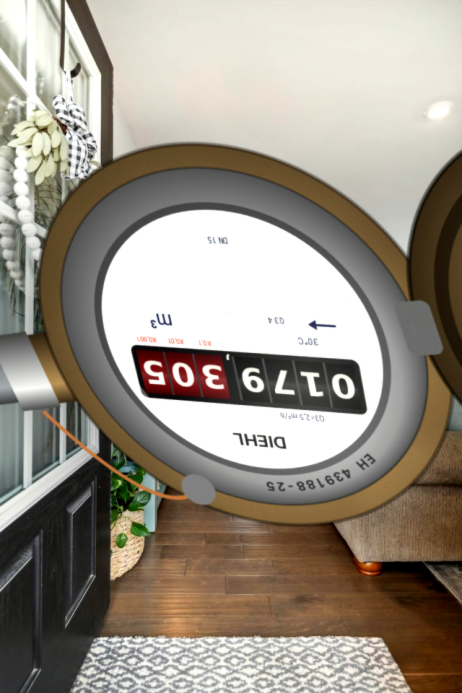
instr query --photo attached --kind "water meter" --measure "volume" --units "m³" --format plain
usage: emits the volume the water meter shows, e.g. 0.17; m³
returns 179.305; m³
